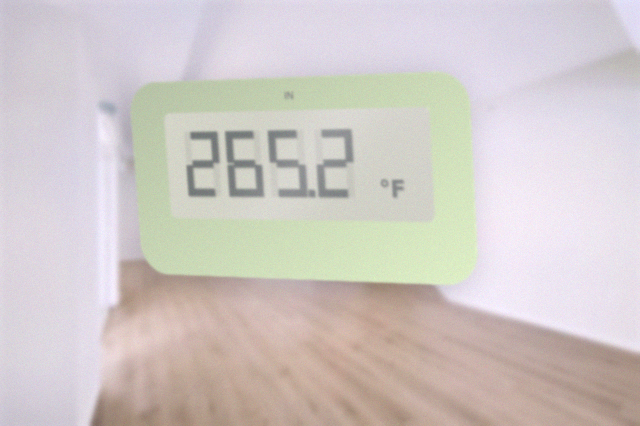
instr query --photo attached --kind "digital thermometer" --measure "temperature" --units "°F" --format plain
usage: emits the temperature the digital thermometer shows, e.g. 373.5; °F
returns 265.2; °F
